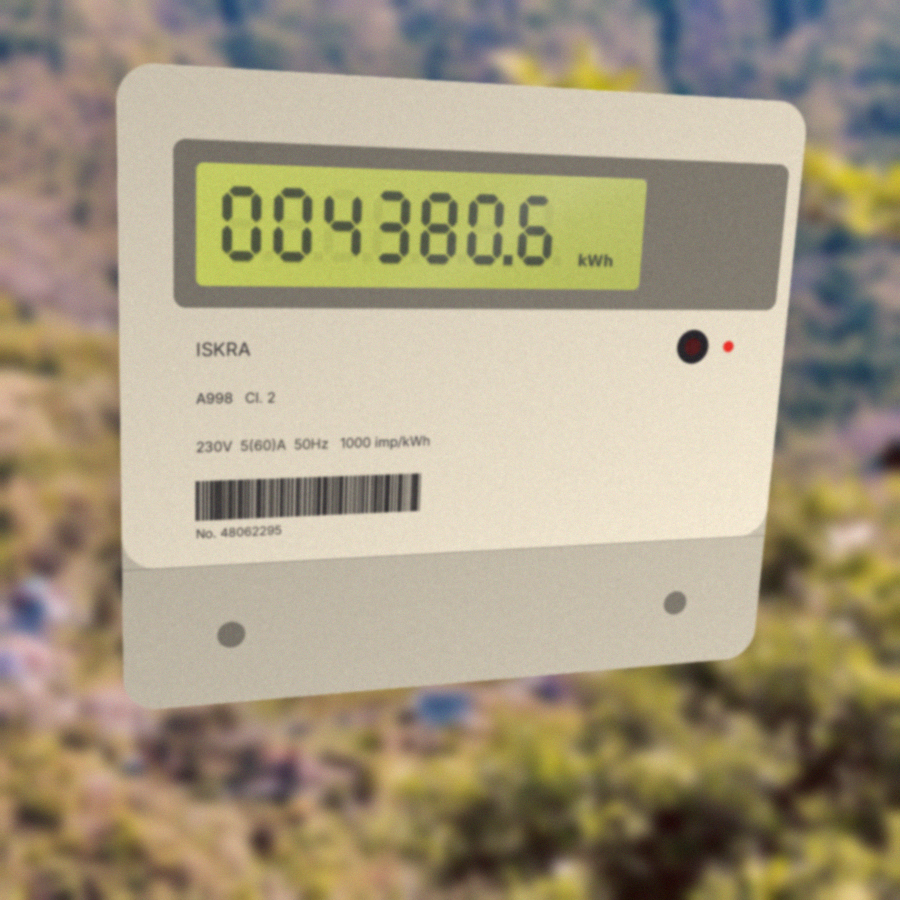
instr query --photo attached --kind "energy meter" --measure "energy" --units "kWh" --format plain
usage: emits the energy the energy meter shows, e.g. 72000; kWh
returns 4380.6; kWh
